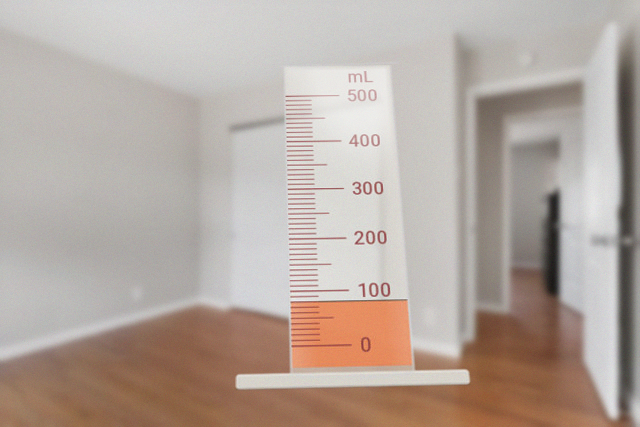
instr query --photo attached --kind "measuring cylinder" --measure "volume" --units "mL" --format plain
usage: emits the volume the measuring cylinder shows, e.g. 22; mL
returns 80; mL
